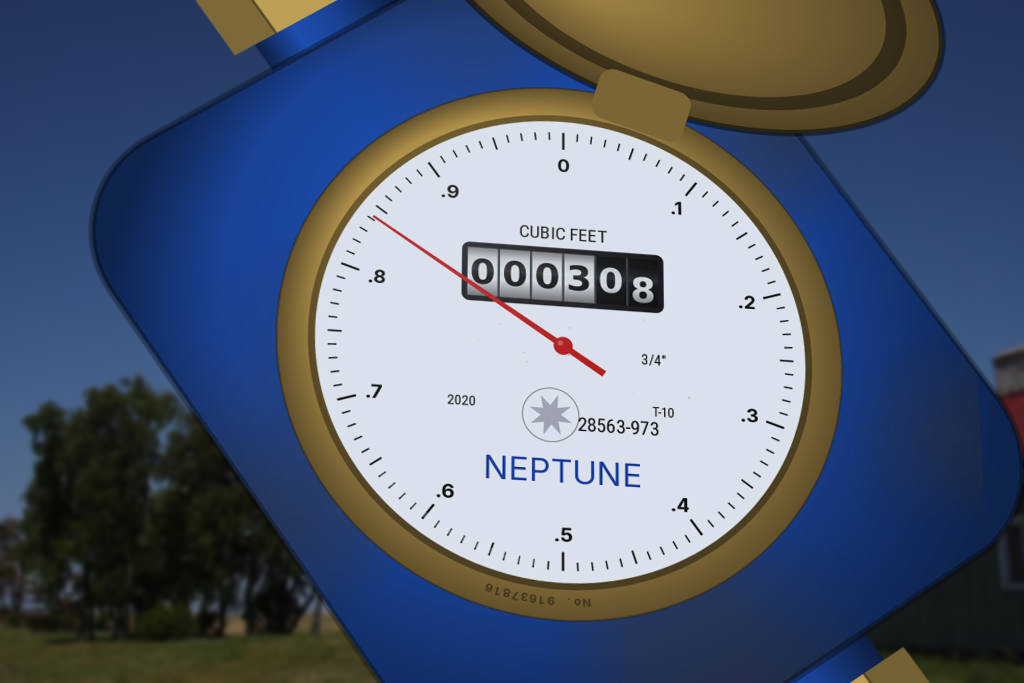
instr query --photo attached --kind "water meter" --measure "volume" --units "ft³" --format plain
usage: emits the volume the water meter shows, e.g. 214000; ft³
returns 307.84; ft³
